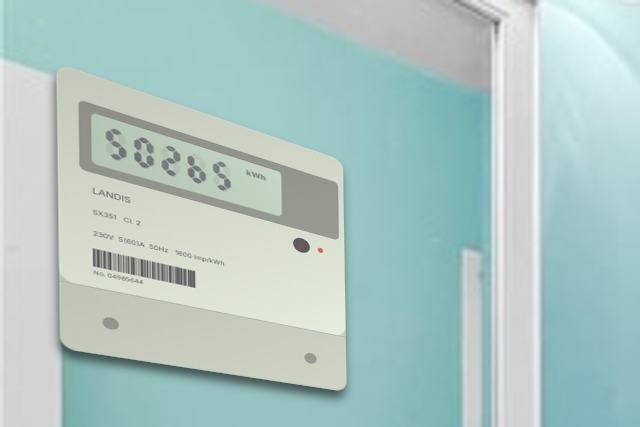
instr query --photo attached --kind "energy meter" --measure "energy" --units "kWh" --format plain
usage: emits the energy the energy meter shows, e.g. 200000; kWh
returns 50265; kWh
